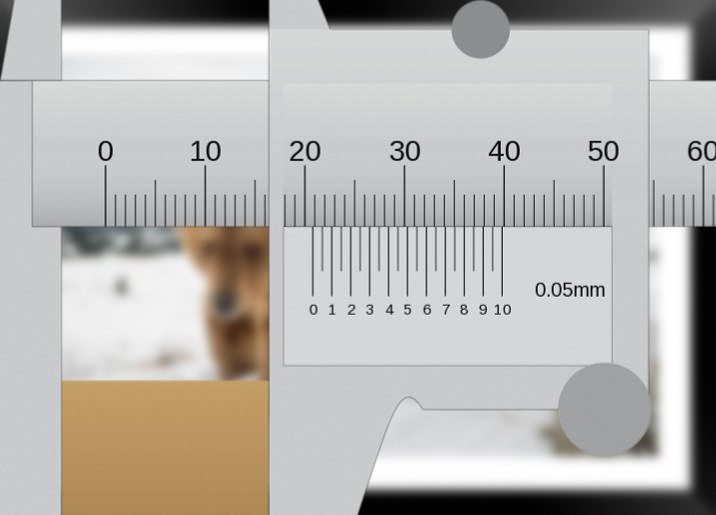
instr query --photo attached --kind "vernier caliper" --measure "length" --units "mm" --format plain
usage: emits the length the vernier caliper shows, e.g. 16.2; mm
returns 20.8; mm
